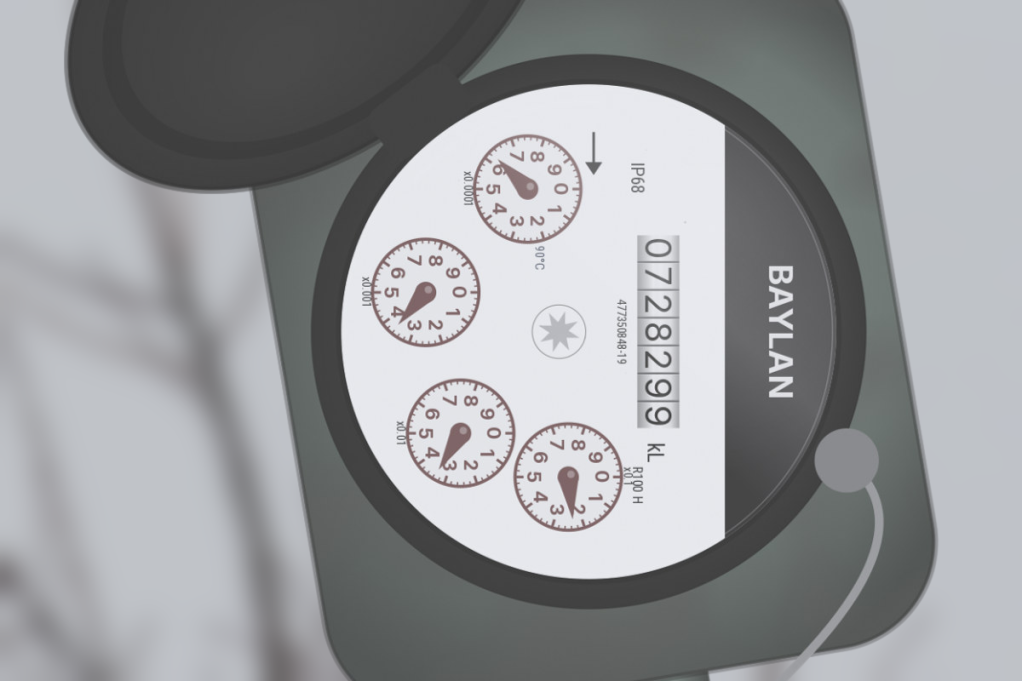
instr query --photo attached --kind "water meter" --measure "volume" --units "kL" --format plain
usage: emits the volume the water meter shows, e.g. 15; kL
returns 728299.2336; kL
